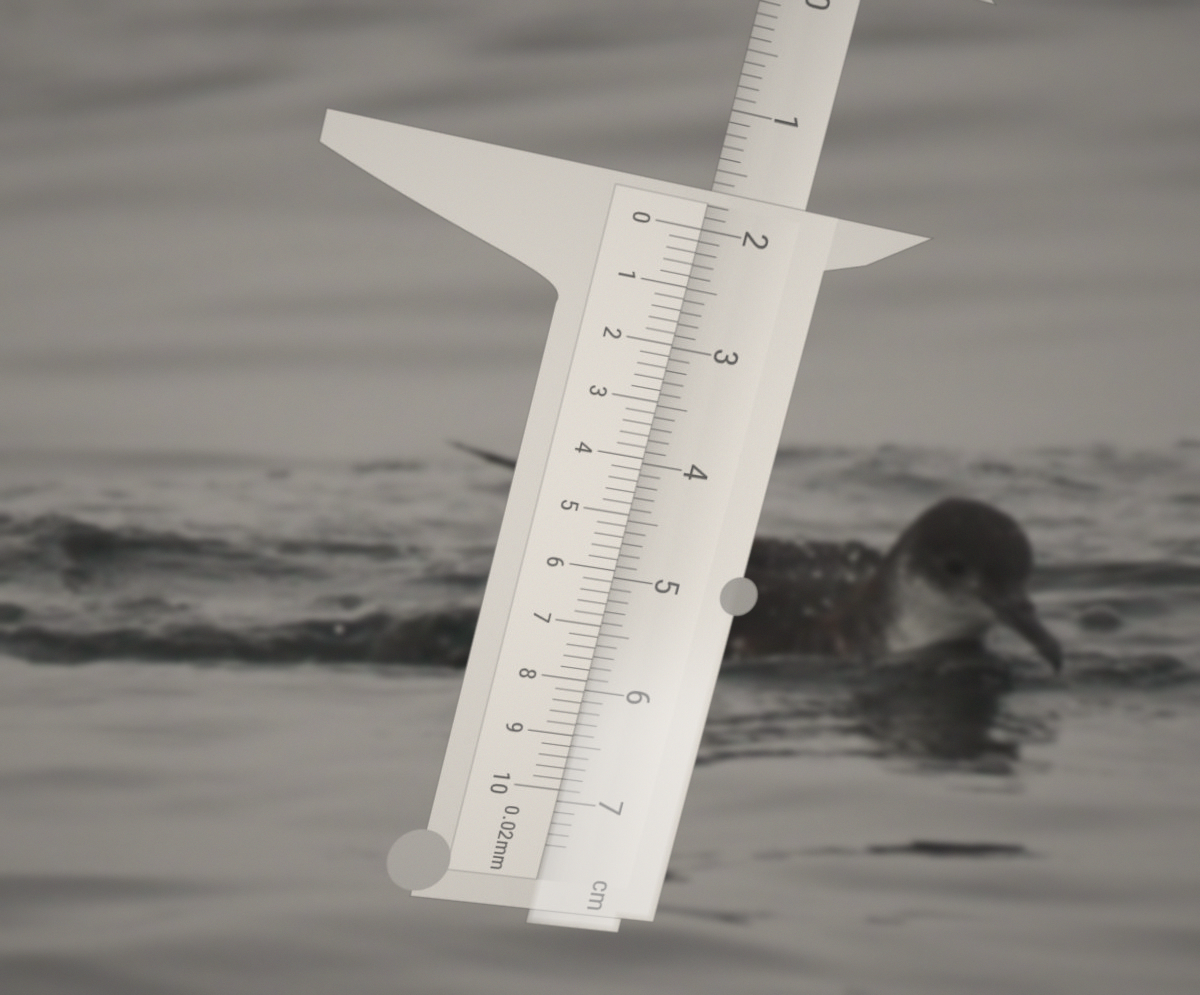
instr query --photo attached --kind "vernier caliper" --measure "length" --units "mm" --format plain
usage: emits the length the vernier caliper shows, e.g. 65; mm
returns 20.0; mm
